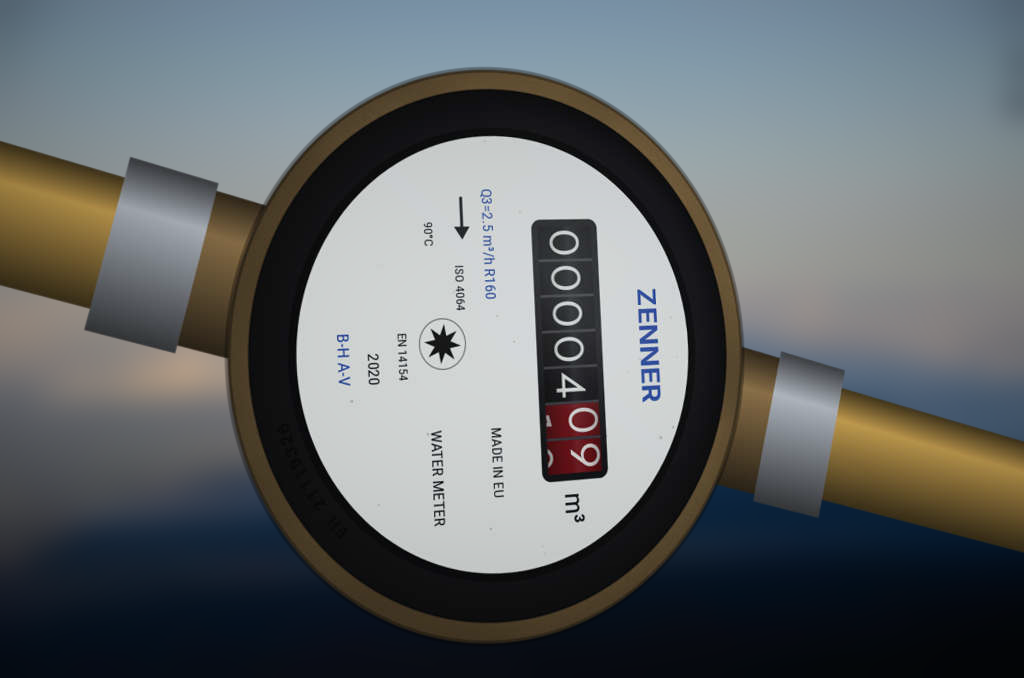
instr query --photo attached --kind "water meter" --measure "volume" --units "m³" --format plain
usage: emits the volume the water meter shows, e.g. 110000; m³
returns 4.09; m³
